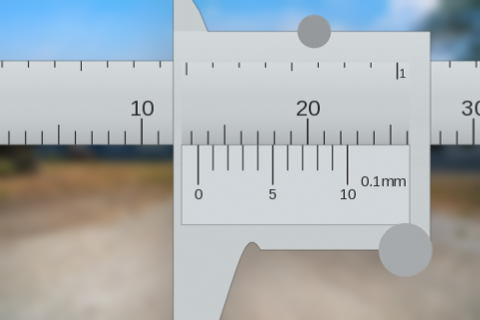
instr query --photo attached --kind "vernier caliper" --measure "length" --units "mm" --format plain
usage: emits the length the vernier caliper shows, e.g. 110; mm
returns 13.4; mm
